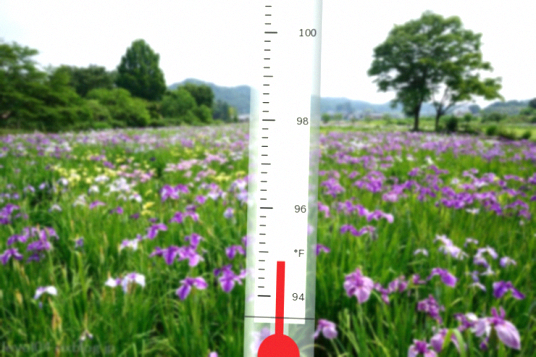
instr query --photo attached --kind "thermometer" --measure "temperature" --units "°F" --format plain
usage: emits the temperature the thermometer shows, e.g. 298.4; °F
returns 94.8; °F
